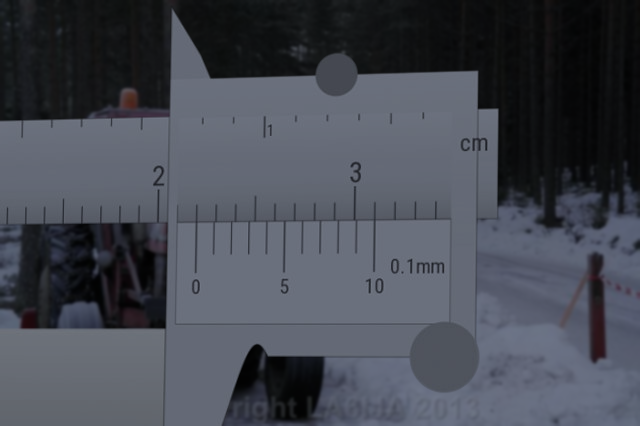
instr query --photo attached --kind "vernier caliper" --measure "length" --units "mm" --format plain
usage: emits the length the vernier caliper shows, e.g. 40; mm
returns 22.0; mm
